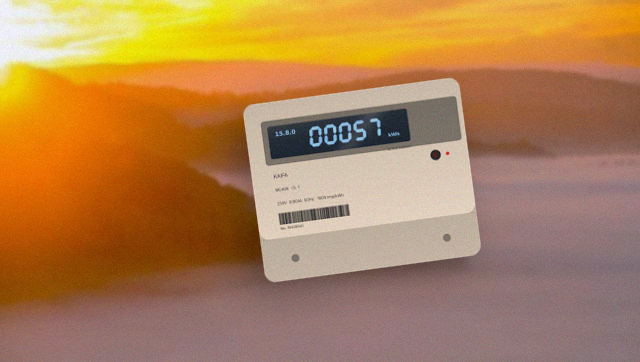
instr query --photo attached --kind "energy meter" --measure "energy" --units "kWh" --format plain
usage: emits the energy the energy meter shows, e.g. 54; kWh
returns 57; kWh
